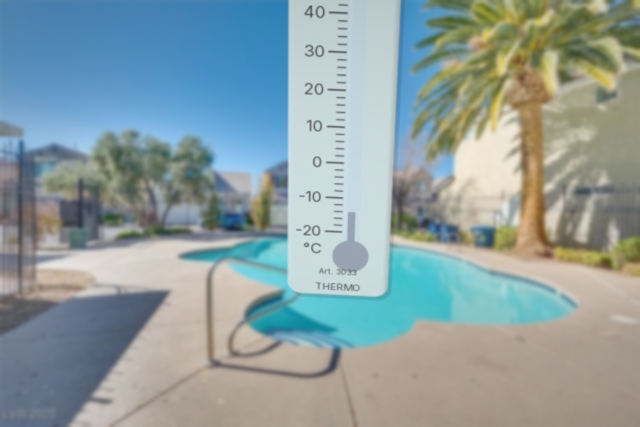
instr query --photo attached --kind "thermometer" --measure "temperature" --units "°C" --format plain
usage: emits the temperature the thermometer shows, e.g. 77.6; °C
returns -14; °C
